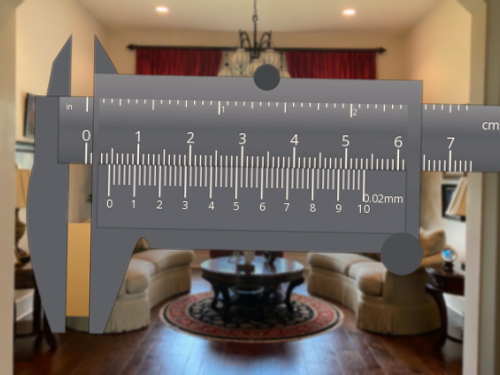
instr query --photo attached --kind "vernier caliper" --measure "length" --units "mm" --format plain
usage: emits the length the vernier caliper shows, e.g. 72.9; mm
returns 4.5; mm
